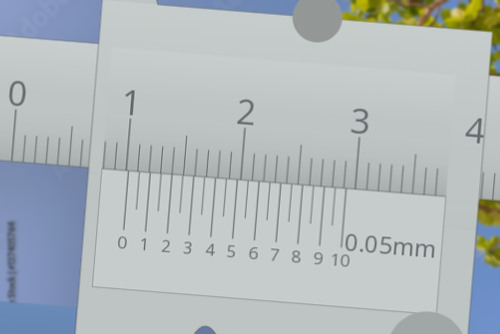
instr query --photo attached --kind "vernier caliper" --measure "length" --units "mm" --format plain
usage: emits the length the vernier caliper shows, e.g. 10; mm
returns 10.2; mm
